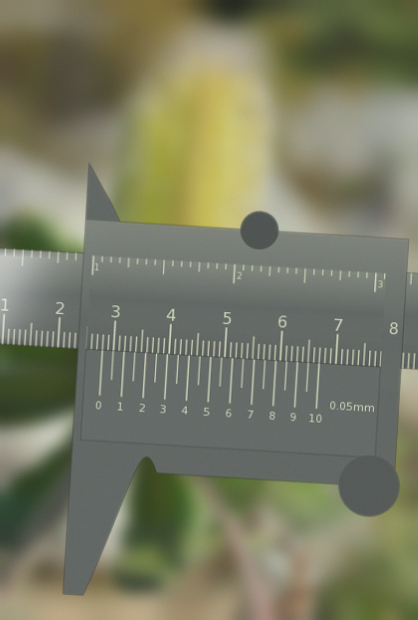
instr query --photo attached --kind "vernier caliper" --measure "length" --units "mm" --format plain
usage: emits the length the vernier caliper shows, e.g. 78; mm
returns 28.0; mm
